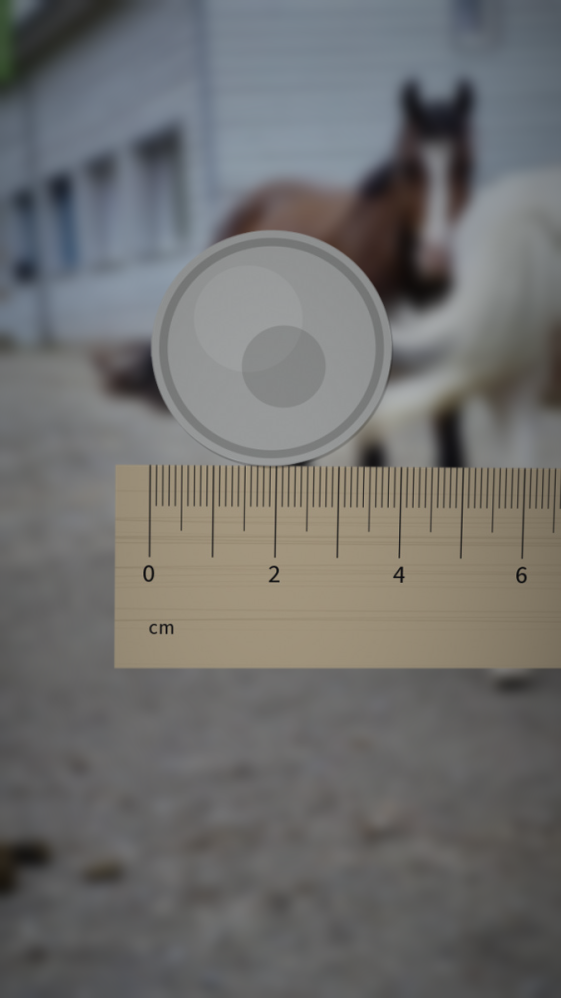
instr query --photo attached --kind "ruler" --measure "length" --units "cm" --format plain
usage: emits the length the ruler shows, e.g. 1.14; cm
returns 3.8; cm
